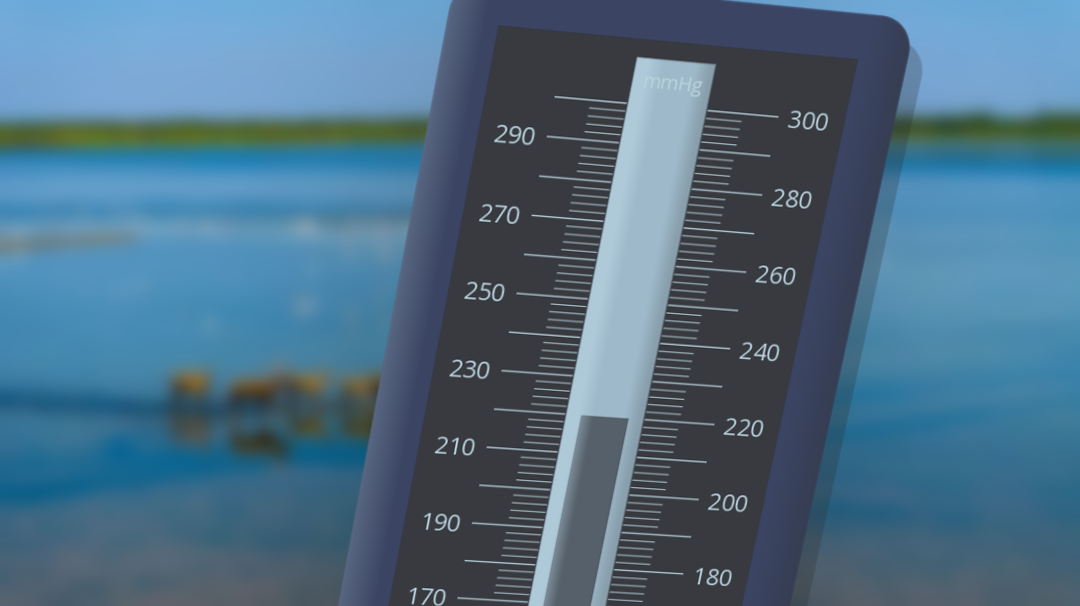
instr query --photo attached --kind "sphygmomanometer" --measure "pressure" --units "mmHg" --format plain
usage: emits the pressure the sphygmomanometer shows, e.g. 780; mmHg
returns 220; mmHg
